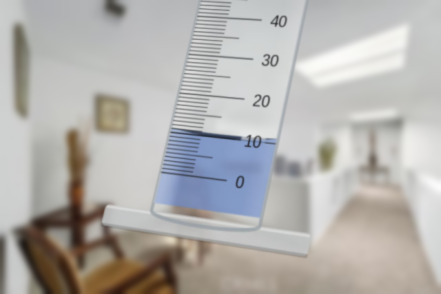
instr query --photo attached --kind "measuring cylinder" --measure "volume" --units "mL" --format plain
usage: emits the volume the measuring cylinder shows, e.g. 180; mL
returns 10; mL
